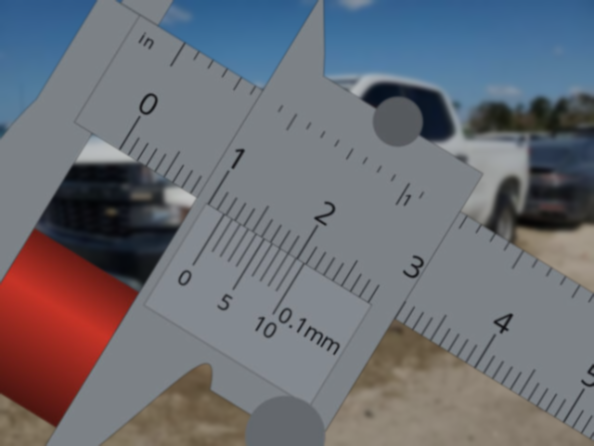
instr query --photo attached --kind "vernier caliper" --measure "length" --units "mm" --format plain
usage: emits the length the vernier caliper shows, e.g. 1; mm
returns 11.8; mm
